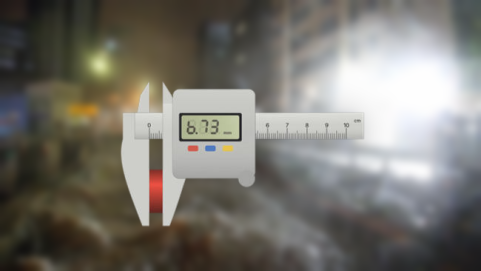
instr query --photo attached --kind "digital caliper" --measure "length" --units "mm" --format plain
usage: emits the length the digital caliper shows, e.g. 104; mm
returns 6.73; mm
